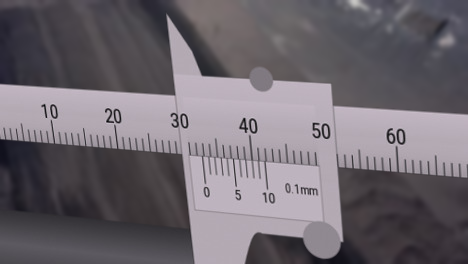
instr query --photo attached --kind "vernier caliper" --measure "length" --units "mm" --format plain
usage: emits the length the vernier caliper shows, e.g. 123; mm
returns 32.8; mm
